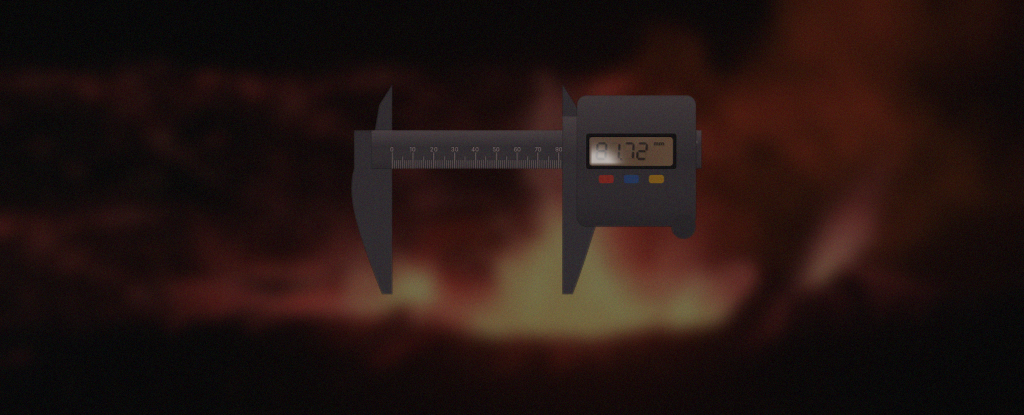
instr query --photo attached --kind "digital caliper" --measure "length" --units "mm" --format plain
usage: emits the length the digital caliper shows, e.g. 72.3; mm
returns 81.72; mm
